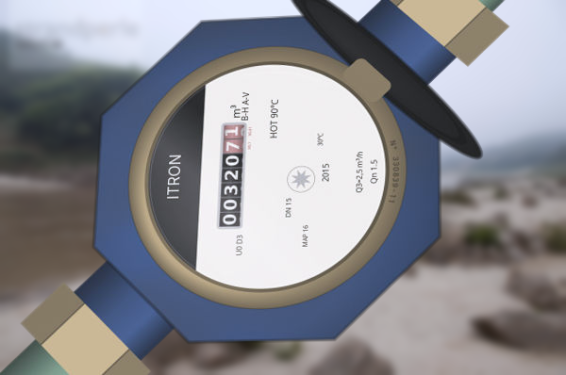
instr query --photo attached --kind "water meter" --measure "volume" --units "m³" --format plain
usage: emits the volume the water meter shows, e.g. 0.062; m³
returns 320.71; m³
